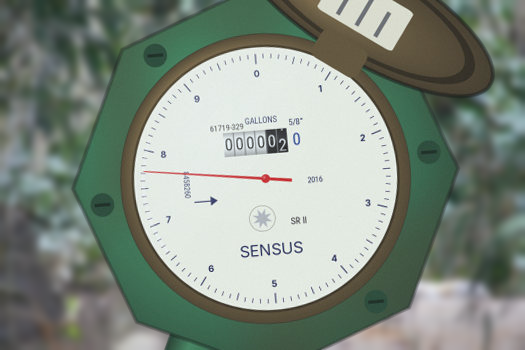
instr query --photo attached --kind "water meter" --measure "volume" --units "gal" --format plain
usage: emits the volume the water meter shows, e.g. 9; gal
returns 17.7; gal
